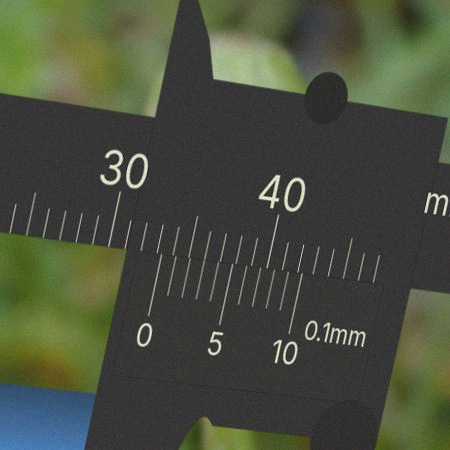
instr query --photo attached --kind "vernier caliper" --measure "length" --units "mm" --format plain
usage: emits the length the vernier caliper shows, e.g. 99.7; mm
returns 33.3; mm
